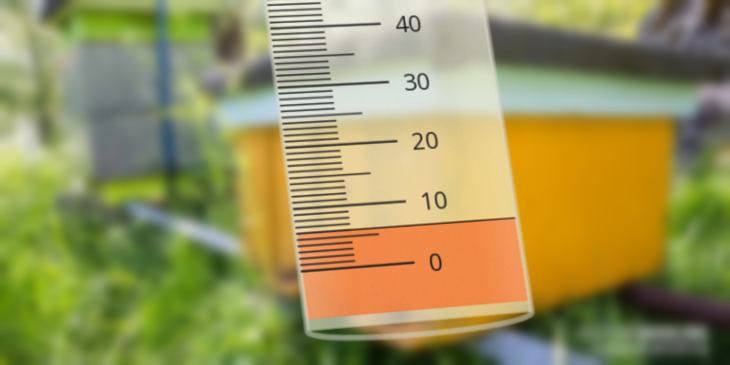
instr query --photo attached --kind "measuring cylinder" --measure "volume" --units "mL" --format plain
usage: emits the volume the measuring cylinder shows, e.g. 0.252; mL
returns 6; mL
